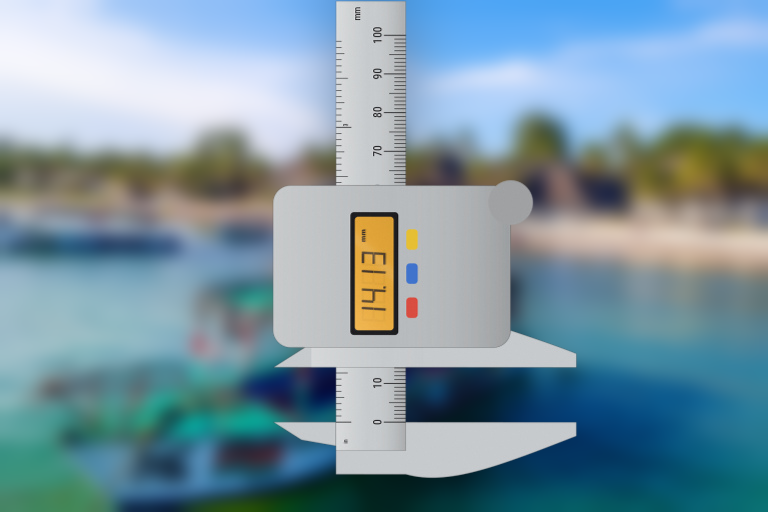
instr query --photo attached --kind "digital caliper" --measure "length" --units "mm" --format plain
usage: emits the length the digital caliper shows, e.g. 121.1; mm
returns 14.13; mm
